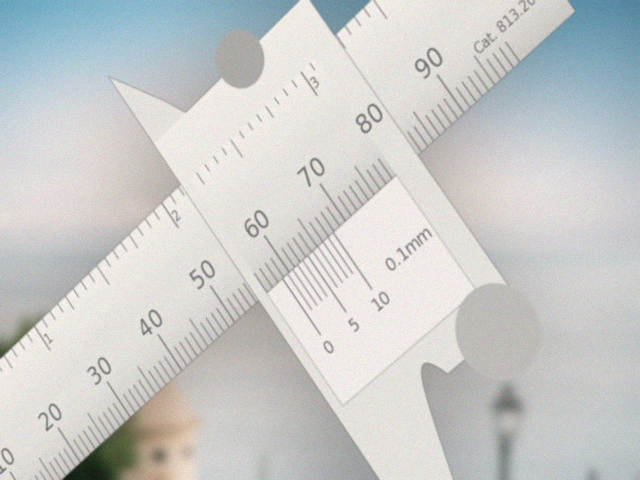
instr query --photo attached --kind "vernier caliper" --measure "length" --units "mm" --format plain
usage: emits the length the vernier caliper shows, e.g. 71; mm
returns 58.8; mm
